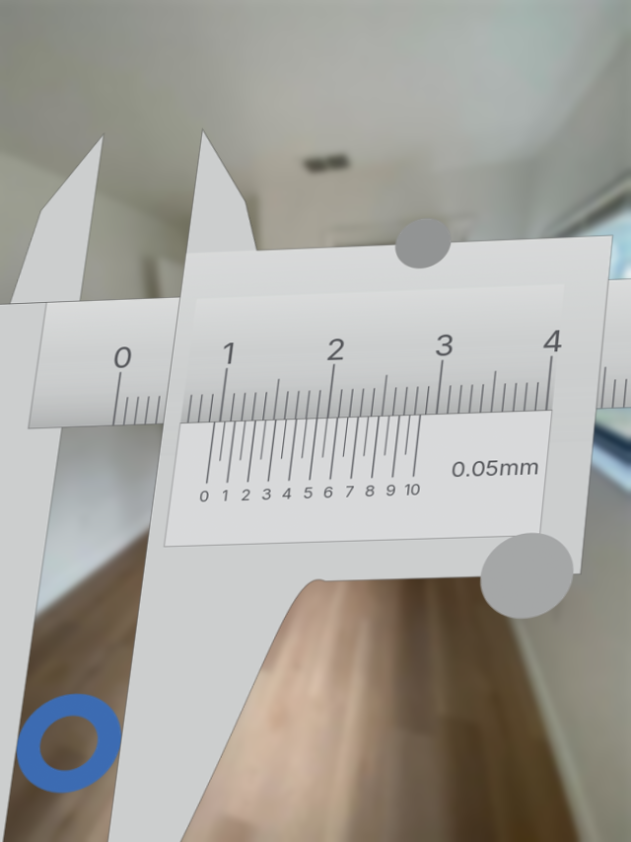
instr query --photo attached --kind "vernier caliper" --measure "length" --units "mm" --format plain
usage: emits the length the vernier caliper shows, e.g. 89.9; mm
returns 9.5; mm
